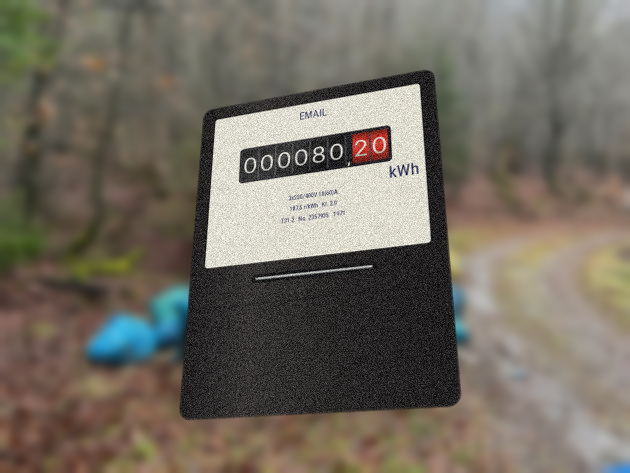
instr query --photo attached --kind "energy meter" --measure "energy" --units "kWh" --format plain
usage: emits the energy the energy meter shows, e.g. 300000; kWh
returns 80.20; kWh
